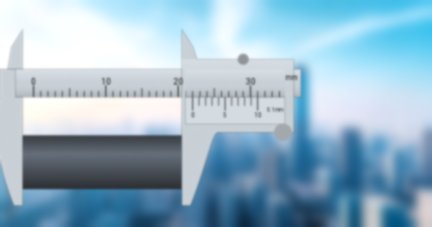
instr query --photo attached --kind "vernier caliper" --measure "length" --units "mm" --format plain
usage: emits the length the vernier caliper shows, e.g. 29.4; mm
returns 22.0; mm
